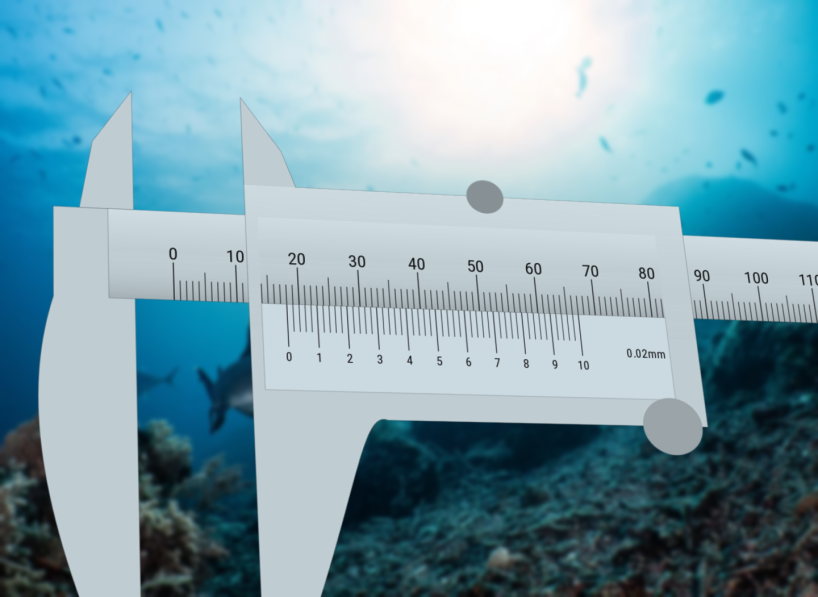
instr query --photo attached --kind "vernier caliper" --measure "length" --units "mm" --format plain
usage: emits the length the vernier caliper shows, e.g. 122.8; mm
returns 18.0; mm
